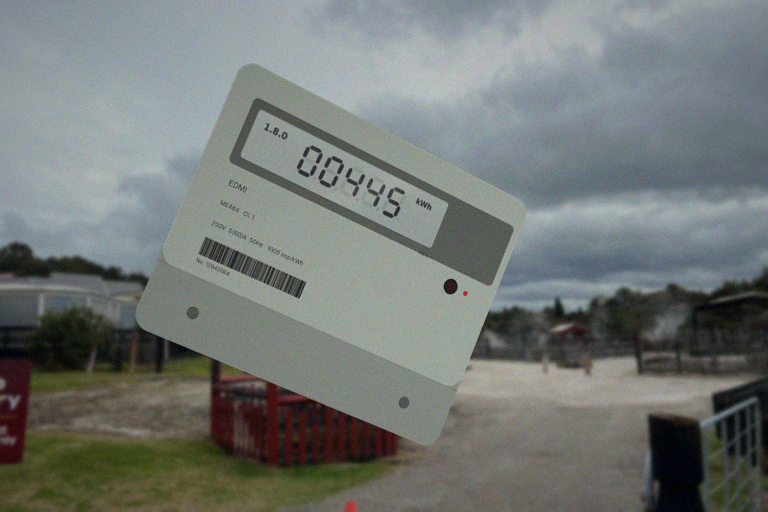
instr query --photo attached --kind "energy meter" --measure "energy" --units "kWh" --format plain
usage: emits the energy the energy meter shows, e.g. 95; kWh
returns 445; kWh
